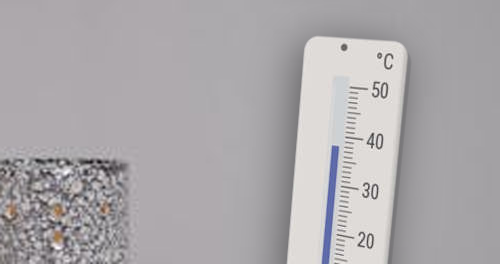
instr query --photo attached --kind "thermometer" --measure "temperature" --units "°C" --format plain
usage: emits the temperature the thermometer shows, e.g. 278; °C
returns 38; °C
